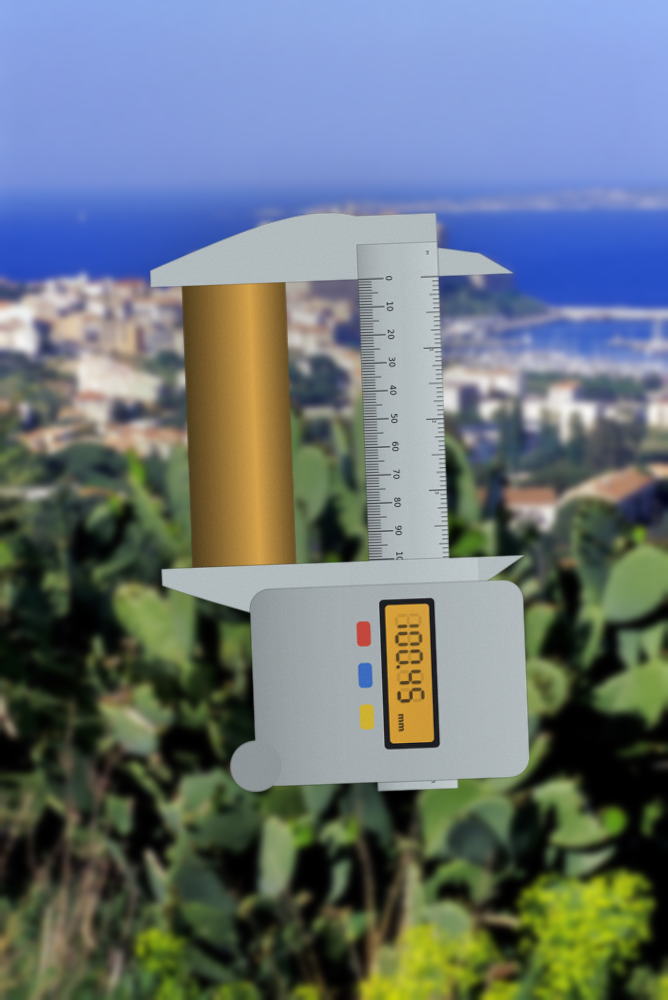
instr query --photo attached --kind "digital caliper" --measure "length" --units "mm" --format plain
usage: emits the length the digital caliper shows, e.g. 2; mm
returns 100.45; mm
